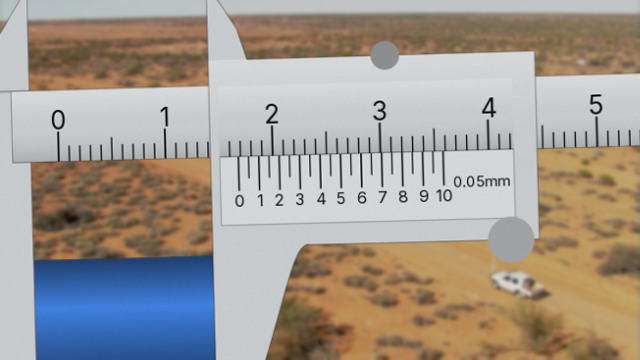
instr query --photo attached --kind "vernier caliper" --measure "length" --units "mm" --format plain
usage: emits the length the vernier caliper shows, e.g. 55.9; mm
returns 16.8; mm
